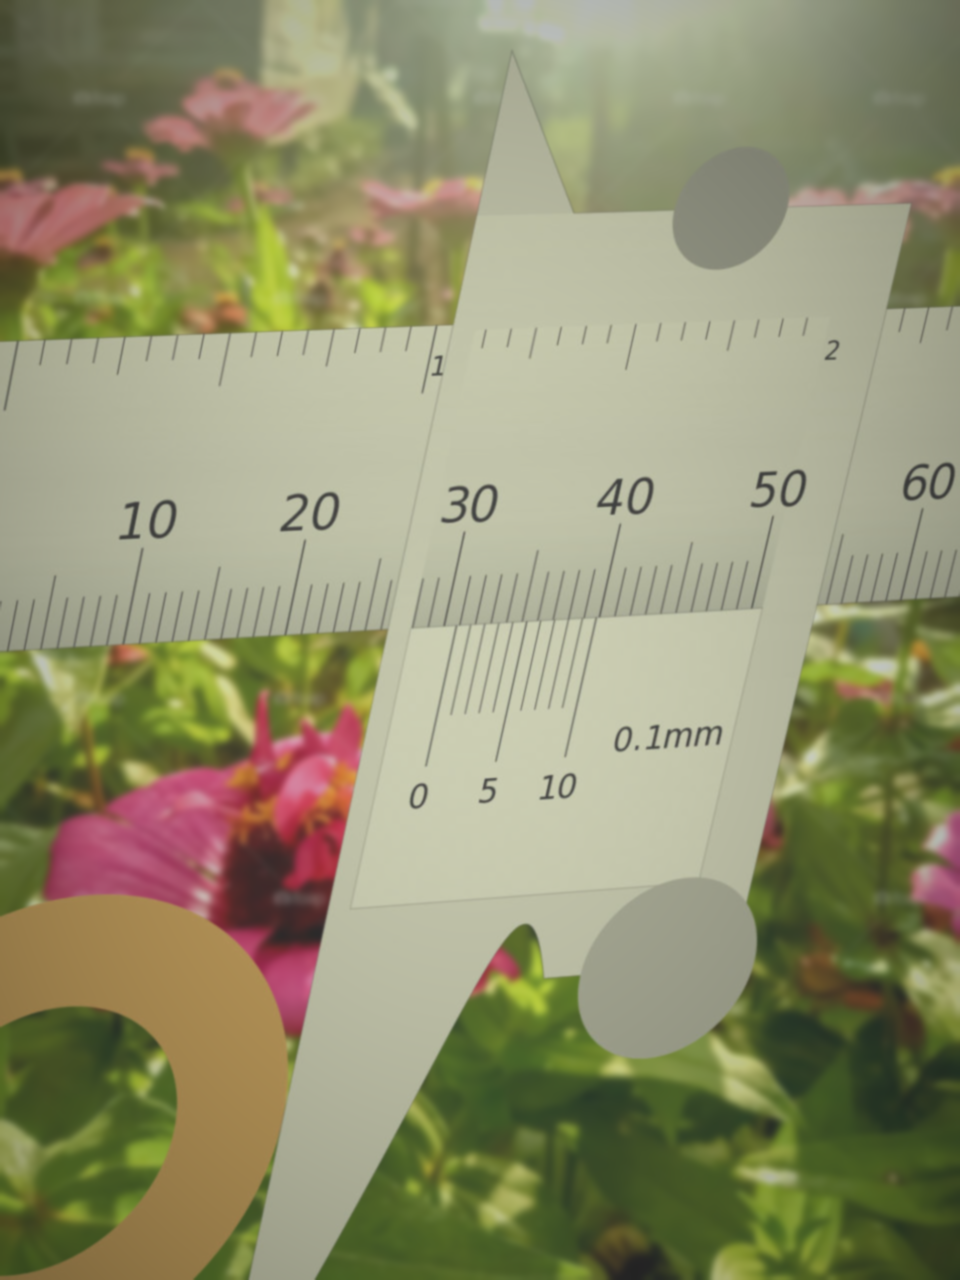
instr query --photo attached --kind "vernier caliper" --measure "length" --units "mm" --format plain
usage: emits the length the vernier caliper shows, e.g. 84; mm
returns 30.8; mm
